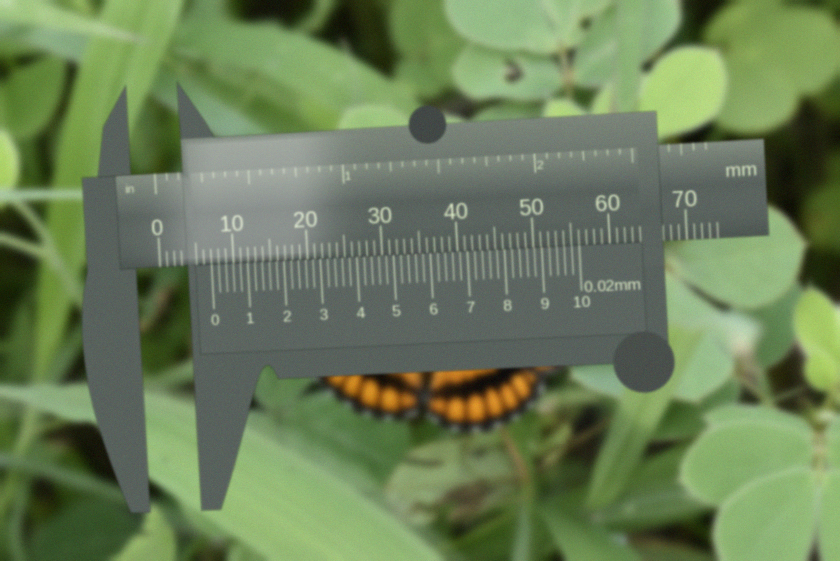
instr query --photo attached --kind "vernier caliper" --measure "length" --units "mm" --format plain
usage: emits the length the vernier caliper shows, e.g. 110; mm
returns 7.0; mm
